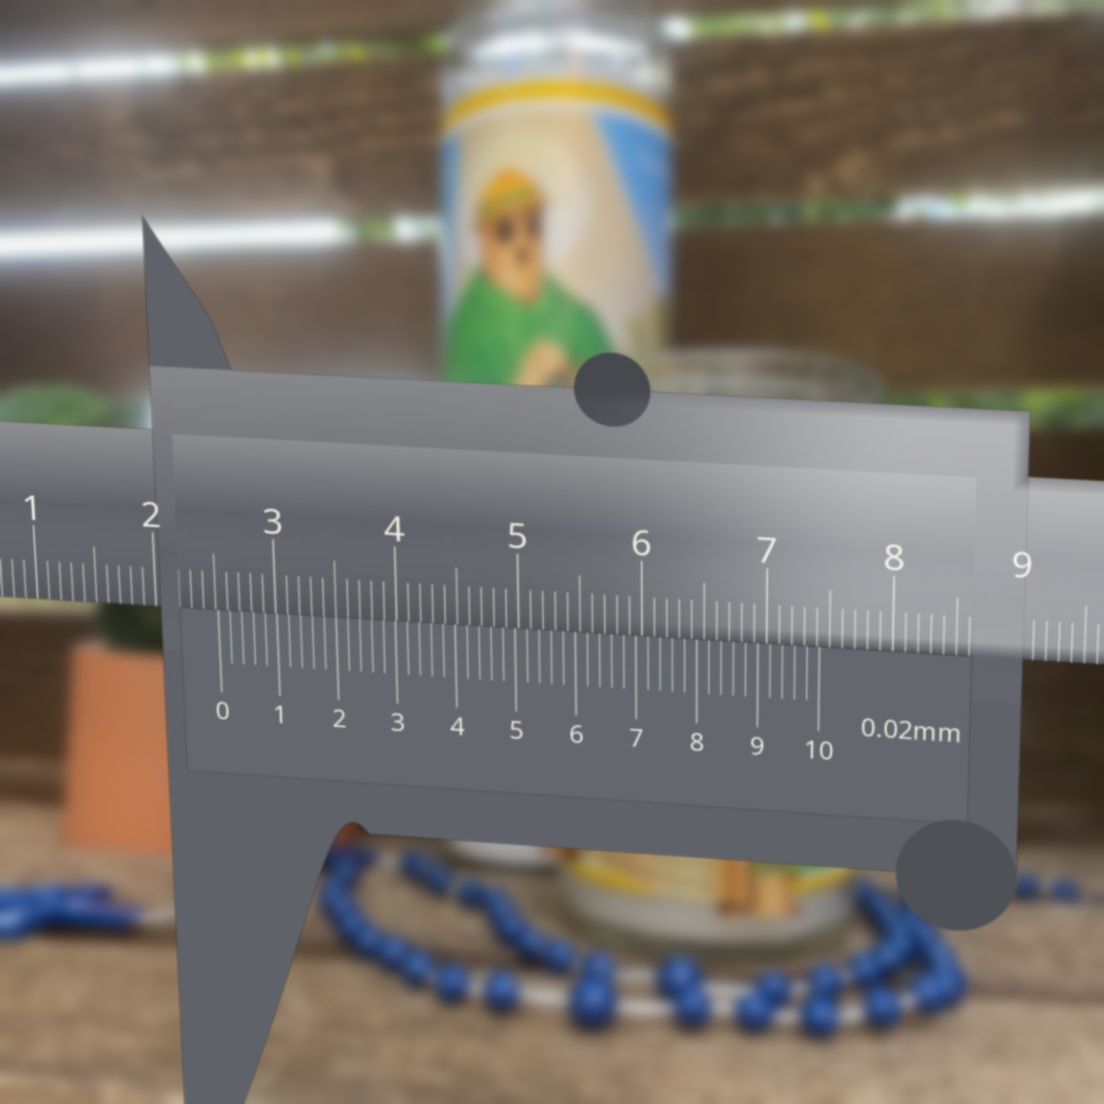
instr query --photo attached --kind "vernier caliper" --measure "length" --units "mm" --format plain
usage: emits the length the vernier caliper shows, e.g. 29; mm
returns 25.2; mm
